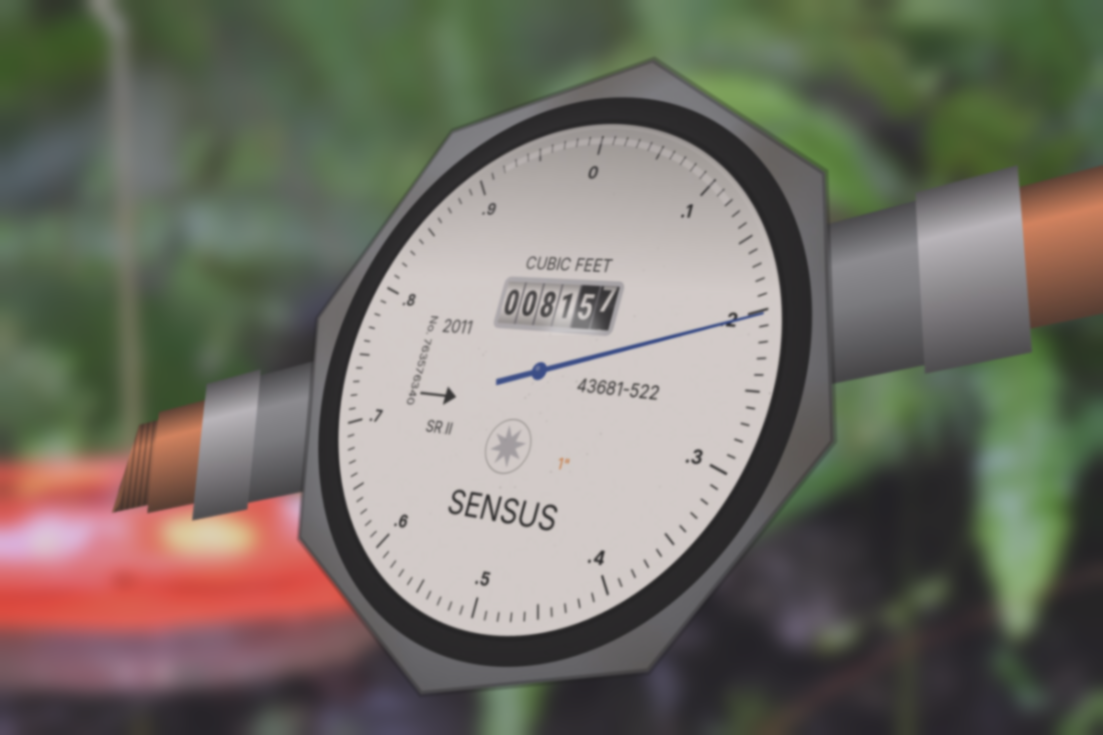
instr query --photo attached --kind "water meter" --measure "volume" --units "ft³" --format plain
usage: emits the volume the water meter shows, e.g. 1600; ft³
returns 8157.20; ft³
